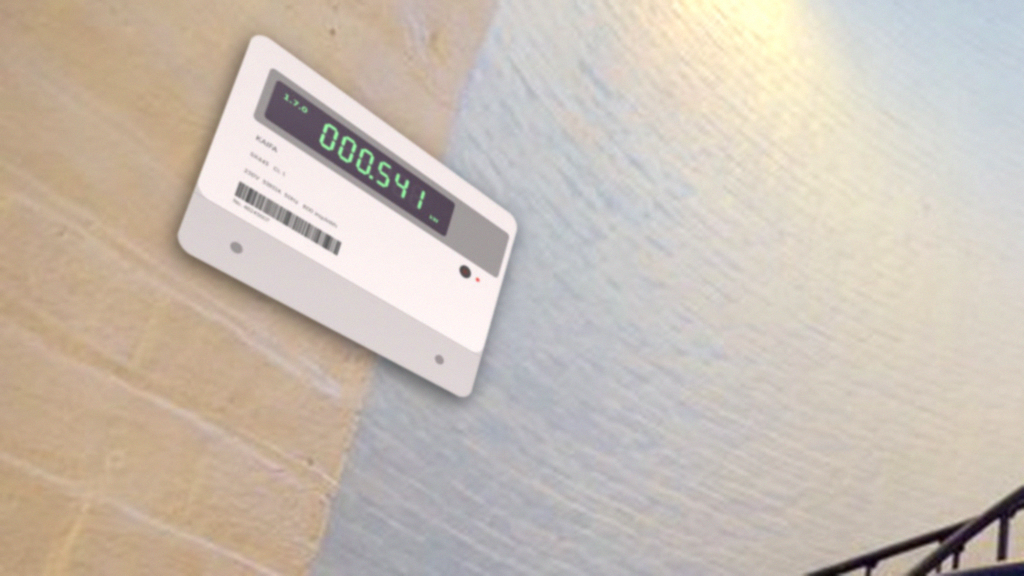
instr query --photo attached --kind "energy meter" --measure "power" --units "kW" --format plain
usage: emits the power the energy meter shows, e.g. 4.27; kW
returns 0.541; kW
